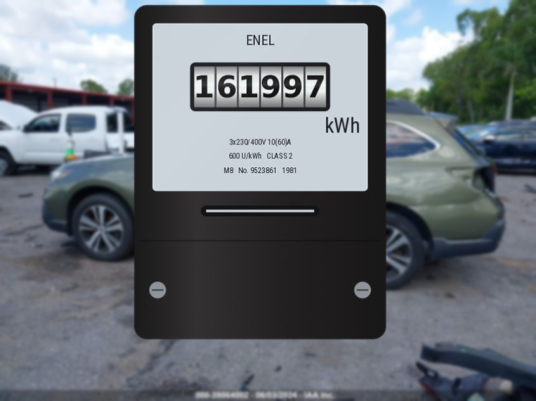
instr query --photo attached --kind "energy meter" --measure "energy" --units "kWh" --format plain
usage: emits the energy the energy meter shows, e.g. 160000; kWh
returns 161997; kWh
